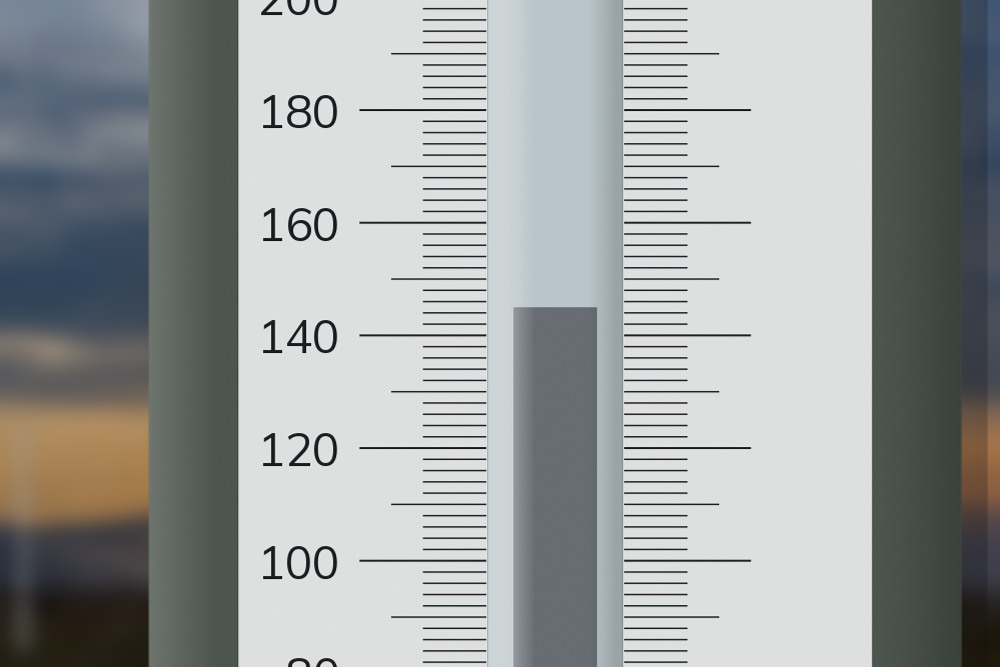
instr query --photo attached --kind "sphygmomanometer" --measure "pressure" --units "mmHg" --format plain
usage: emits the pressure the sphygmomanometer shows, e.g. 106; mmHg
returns 145; mmHg
